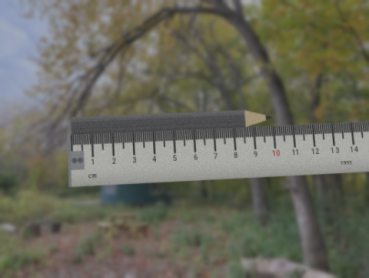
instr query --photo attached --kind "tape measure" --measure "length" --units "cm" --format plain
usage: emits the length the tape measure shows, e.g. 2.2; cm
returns 10; cm
